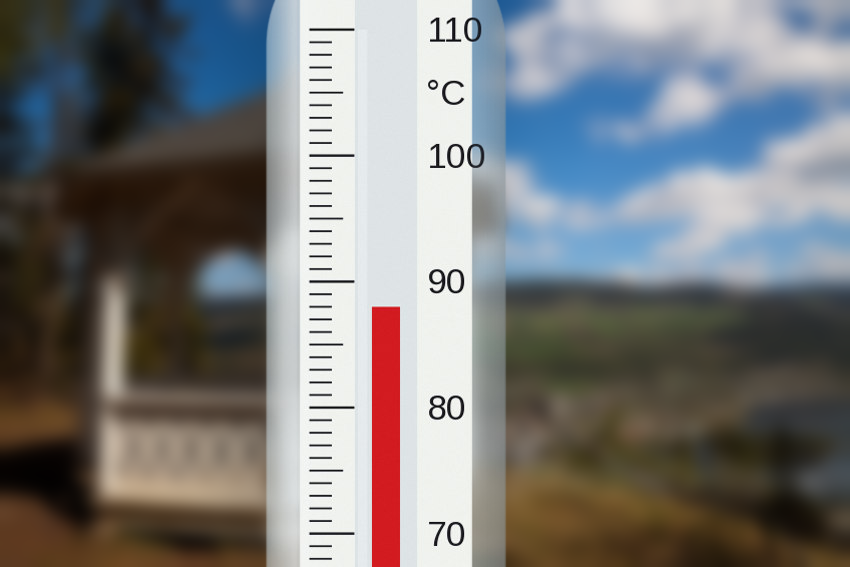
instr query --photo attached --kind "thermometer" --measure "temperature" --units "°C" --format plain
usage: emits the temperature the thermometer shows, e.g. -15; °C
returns 88; °C
